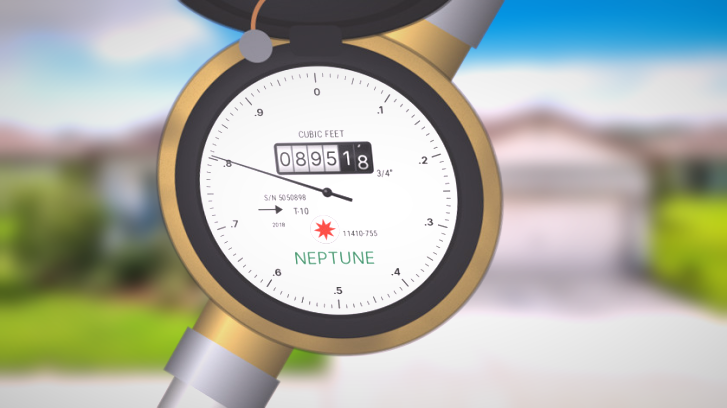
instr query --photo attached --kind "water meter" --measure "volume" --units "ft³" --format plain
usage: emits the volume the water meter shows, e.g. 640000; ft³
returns 89517.80; ft³
